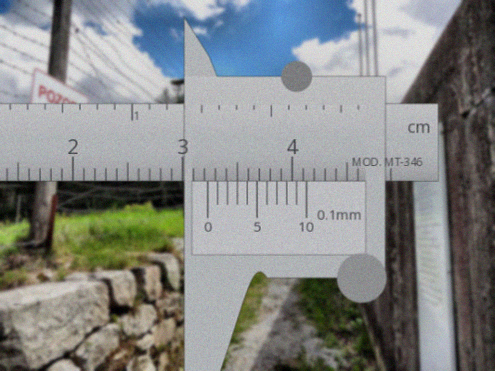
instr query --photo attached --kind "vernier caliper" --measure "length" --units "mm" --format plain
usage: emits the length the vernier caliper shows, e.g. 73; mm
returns 32.3; mm
